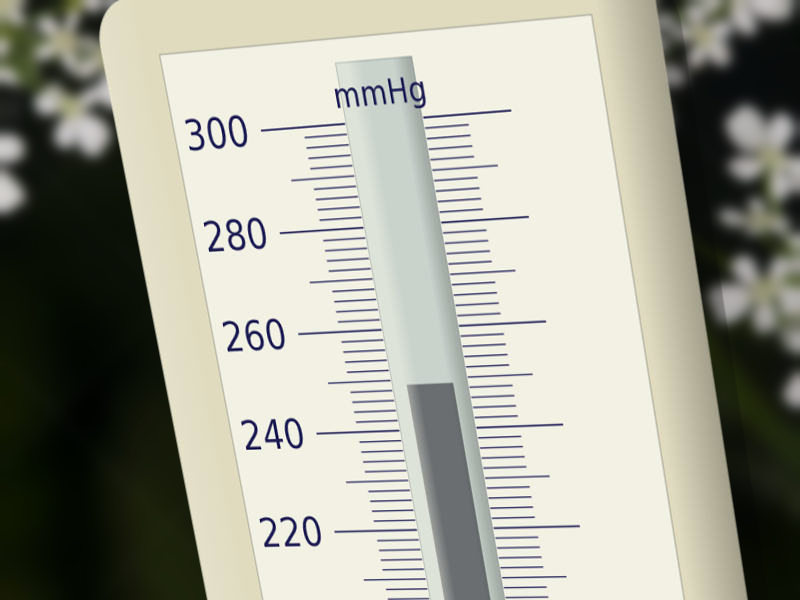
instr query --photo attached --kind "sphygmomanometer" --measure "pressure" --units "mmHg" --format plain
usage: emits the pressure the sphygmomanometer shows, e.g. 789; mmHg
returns 249; mmHg
